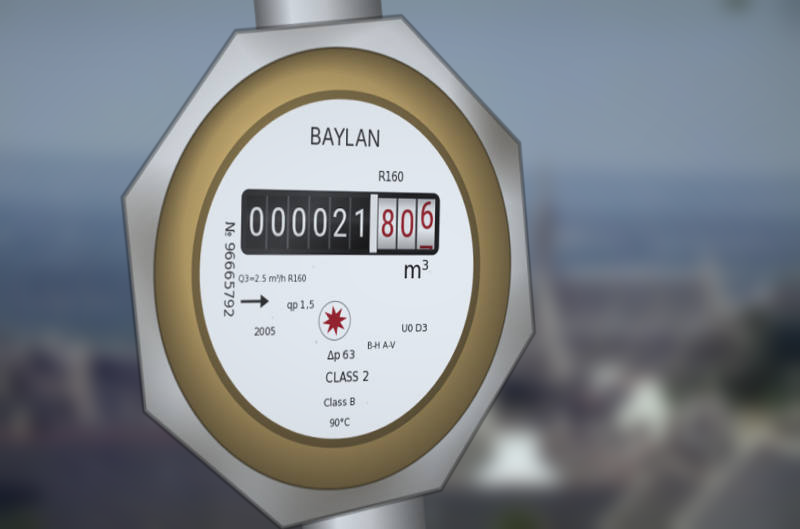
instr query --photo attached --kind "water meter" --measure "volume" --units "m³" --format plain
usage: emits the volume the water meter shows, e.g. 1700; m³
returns 21.806; m³
